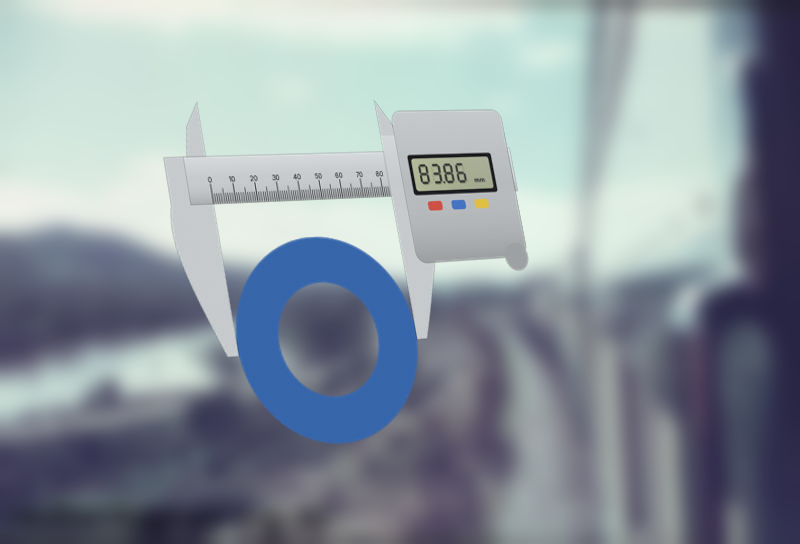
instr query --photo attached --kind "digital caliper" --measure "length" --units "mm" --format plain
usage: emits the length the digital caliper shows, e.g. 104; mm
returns 83.86; mm
